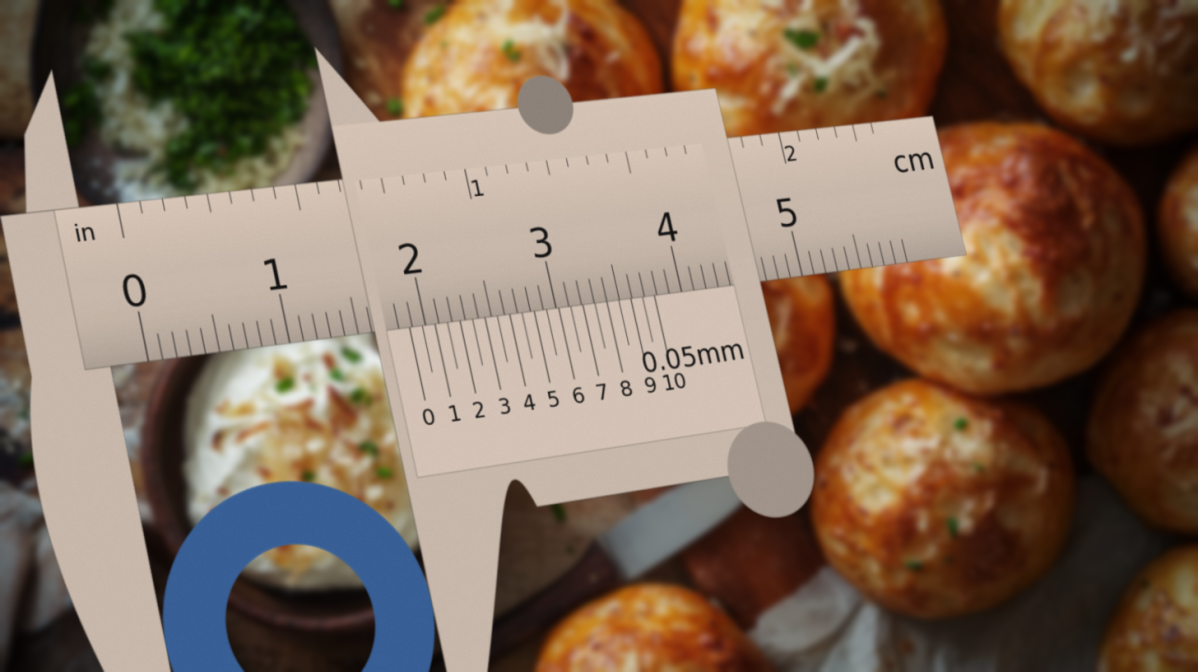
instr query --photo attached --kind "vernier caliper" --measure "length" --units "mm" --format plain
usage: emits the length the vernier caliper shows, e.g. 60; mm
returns 18.8; mm
